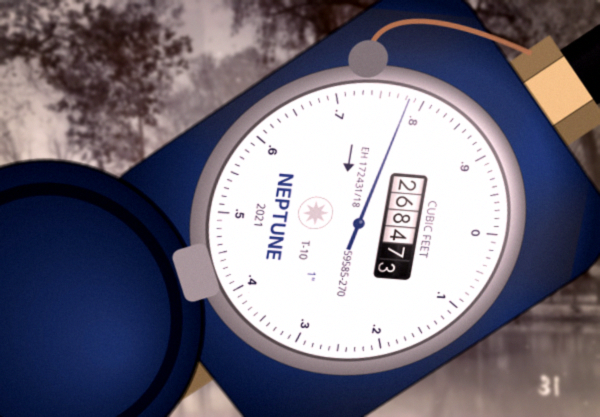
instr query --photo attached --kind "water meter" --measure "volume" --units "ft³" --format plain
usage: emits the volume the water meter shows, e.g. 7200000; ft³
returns 268472.78; ft³
